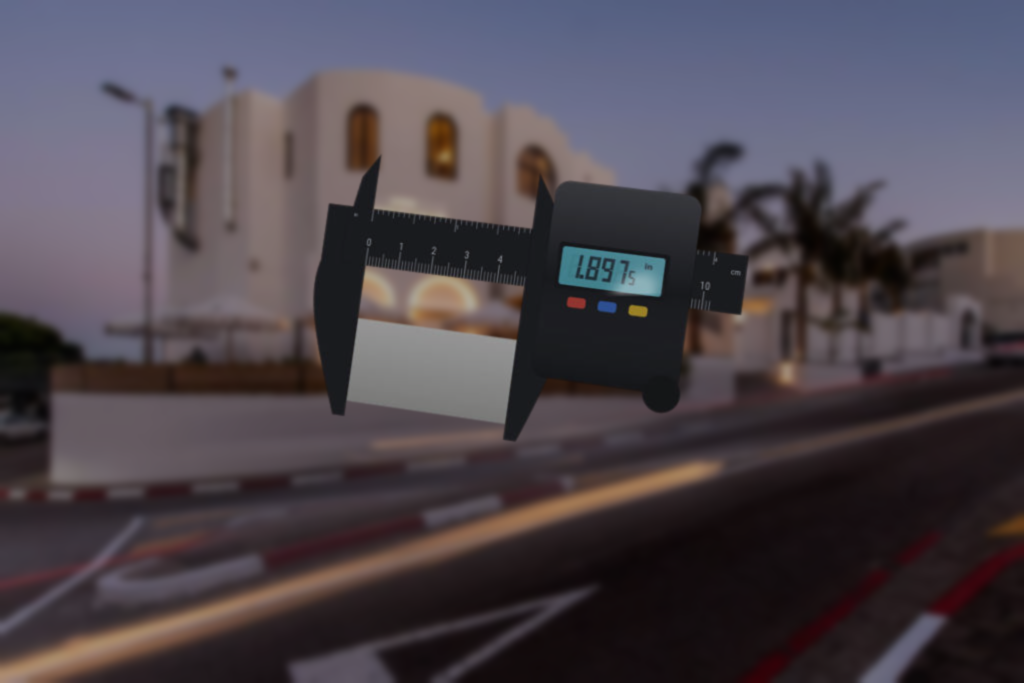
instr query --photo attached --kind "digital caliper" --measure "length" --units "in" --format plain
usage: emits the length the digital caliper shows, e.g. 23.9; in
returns 1.8975; in
